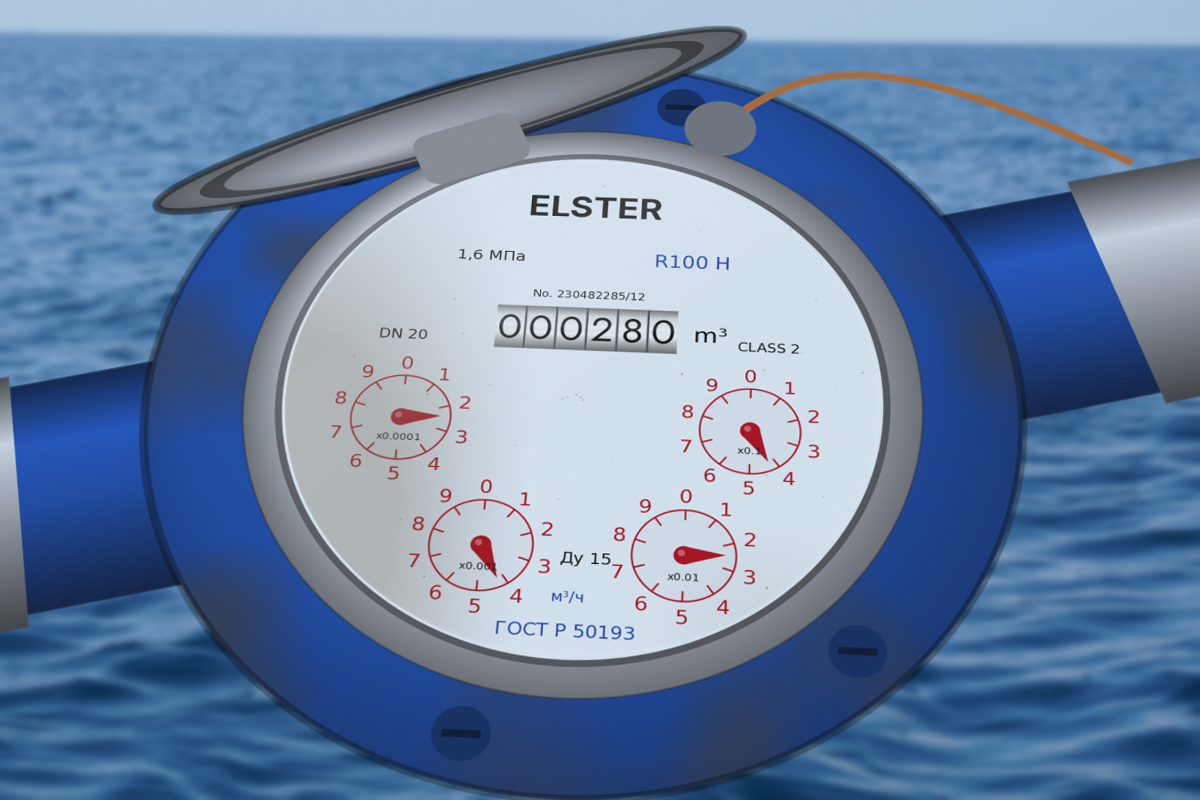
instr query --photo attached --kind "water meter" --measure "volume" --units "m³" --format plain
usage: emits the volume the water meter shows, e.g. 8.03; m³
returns 280.4242; m³
